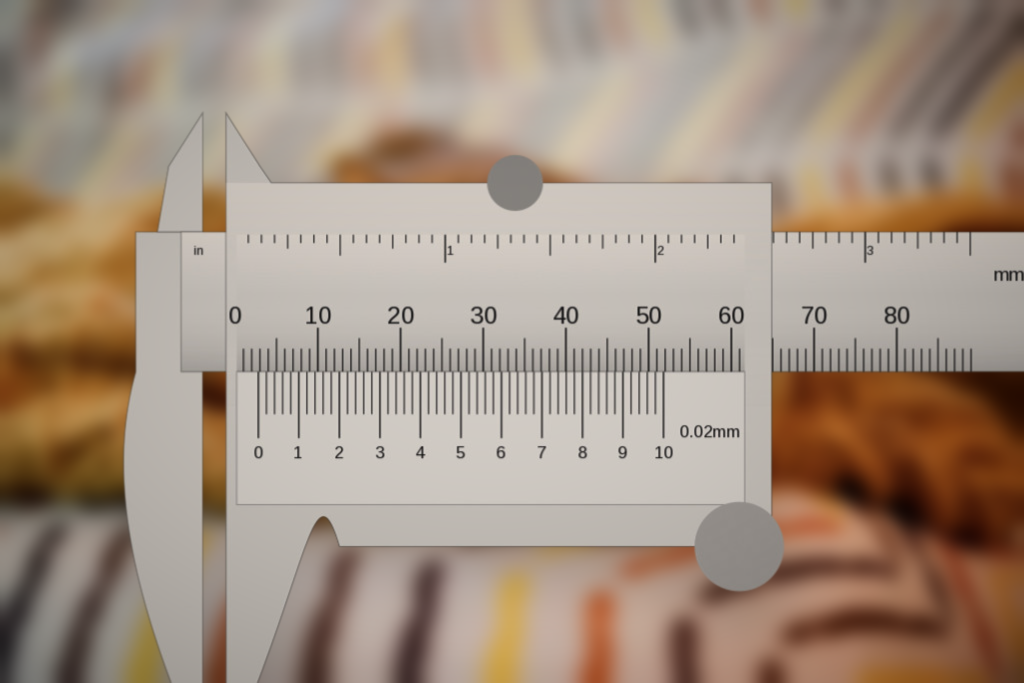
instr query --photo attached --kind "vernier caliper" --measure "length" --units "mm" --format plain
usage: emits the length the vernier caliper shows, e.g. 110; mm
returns 2.8; mm
